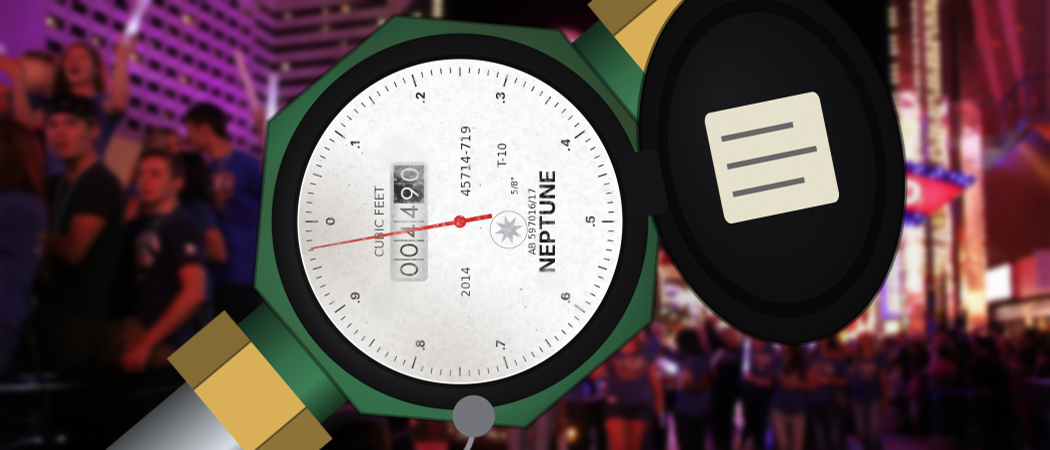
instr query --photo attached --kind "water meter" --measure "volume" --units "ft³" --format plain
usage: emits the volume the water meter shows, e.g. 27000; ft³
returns 4489.97; ft³
